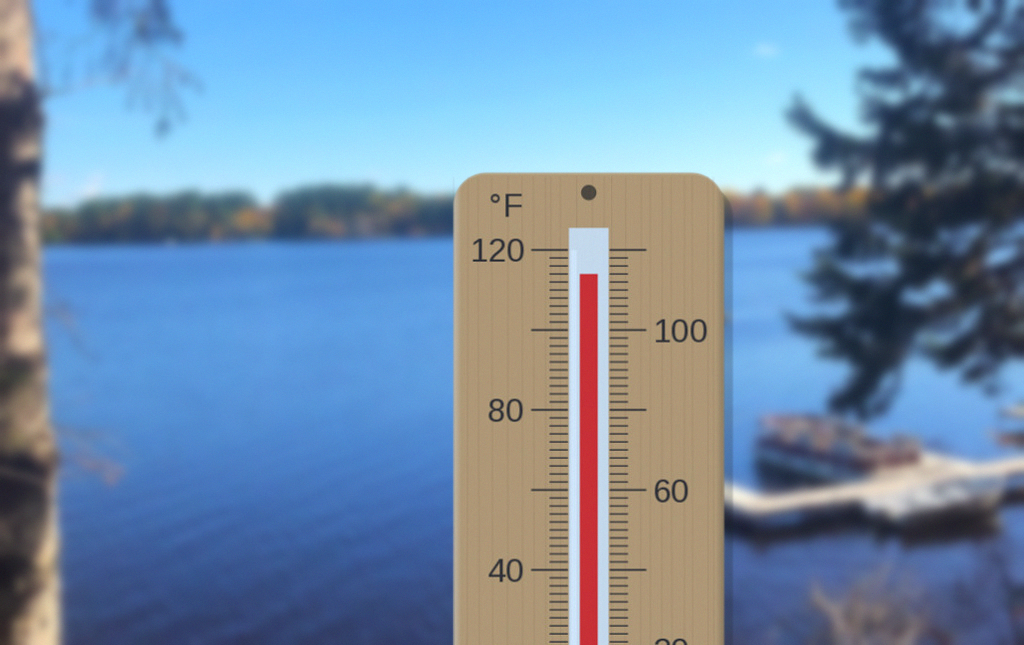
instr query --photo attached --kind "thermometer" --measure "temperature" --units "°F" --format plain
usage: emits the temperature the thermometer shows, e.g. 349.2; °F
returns 114; °F
